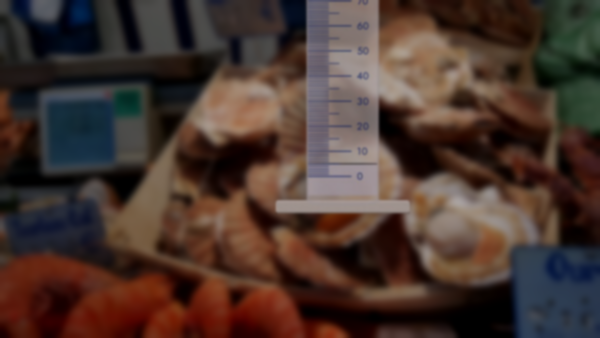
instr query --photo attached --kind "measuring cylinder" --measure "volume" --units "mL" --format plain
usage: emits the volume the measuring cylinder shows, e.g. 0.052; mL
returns 5; mL
